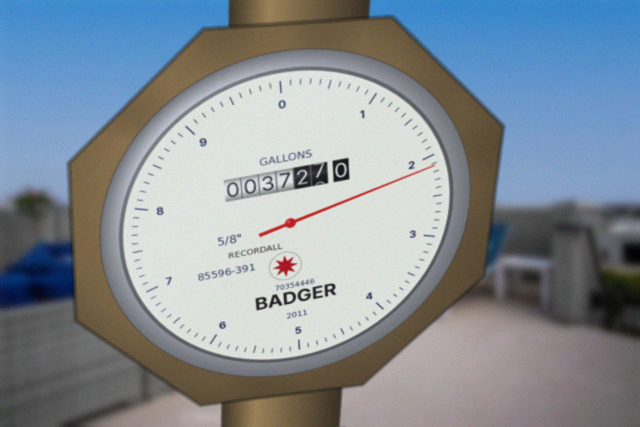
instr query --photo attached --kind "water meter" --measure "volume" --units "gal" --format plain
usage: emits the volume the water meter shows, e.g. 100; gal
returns 37272.1; gal
